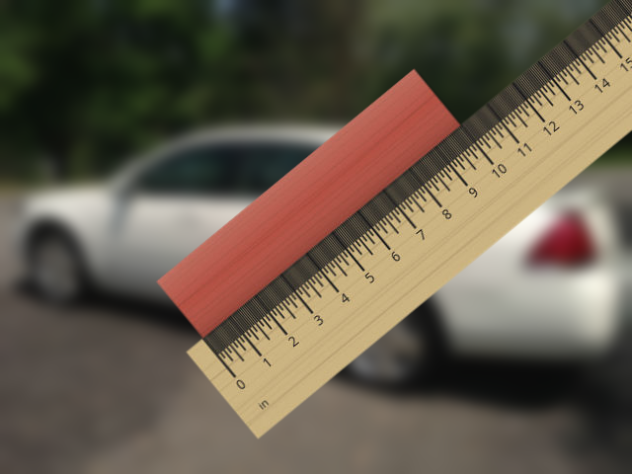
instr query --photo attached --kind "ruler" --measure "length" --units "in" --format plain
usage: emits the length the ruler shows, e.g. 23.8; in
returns 10; in
